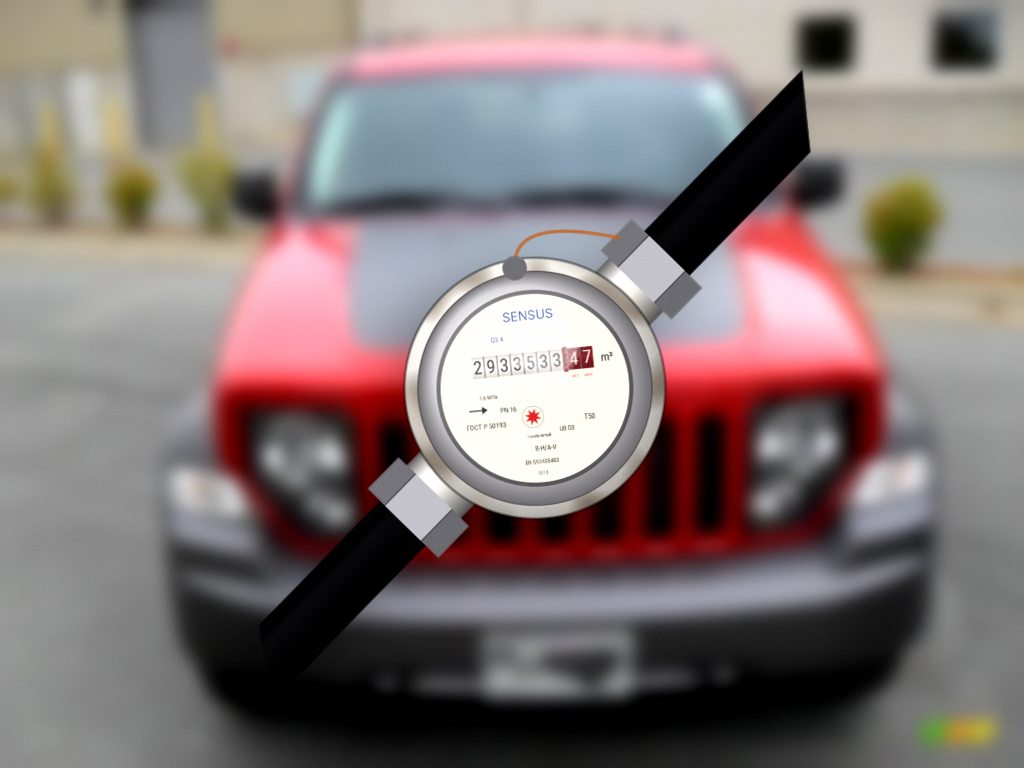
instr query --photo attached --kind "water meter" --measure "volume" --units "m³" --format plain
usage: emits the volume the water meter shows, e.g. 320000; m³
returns 2933533.47; m³
